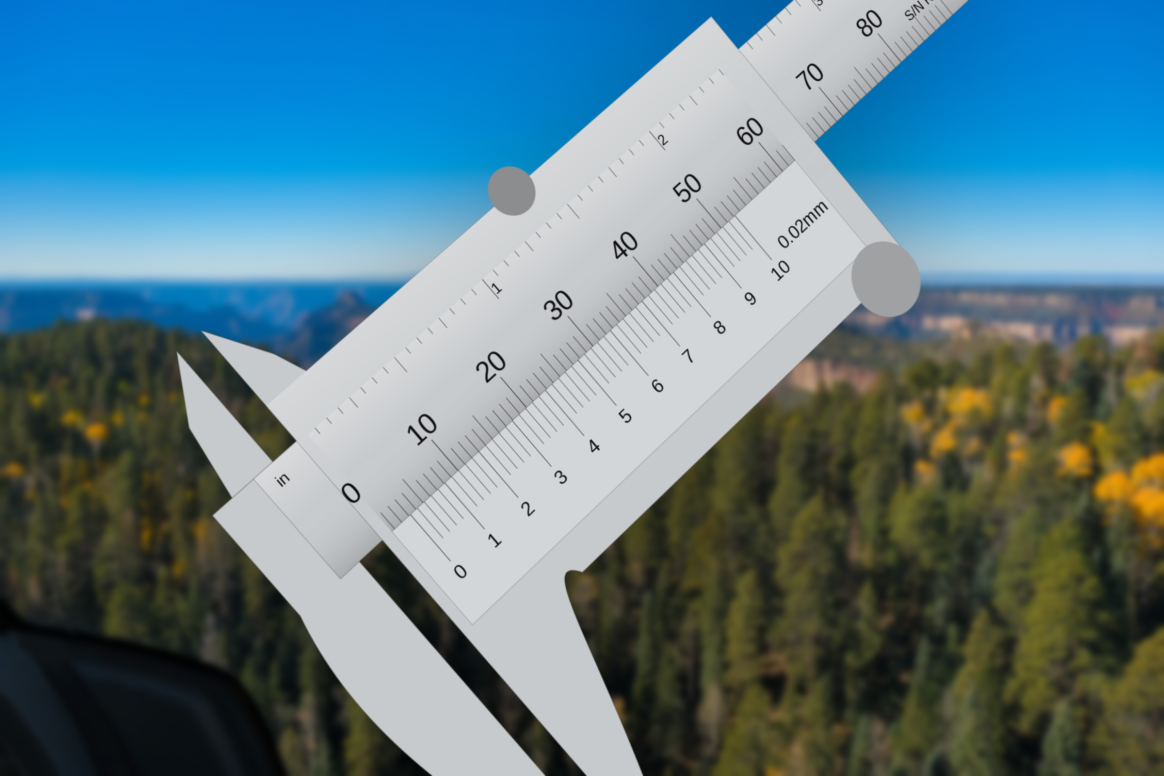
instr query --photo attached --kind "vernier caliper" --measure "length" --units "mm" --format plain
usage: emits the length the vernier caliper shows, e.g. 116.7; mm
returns 3.2; mm
